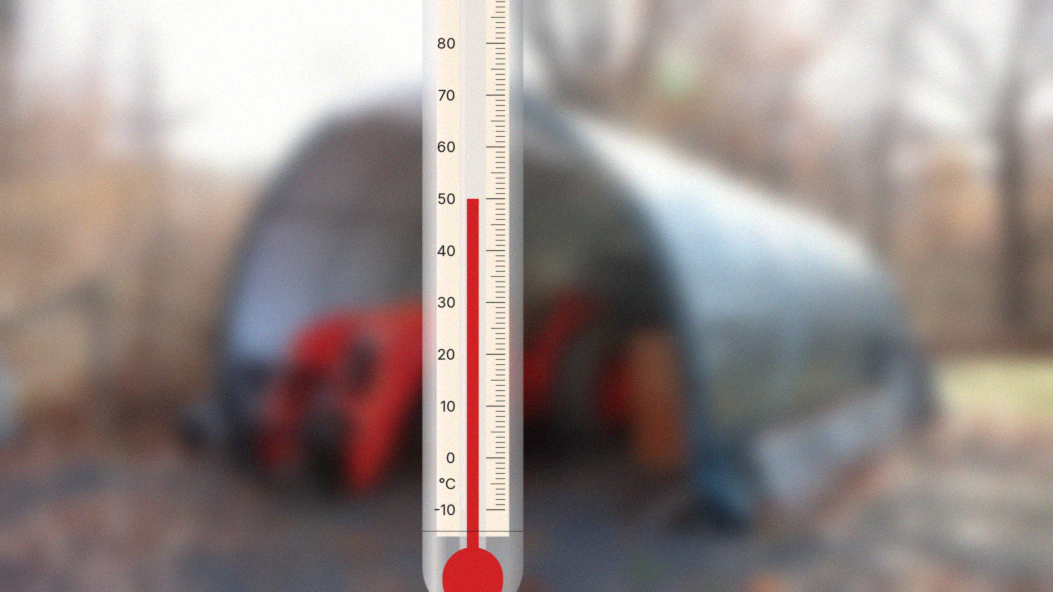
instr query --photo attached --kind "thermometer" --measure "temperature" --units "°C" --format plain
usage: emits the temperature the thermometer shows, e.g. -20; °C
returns 50; °C
